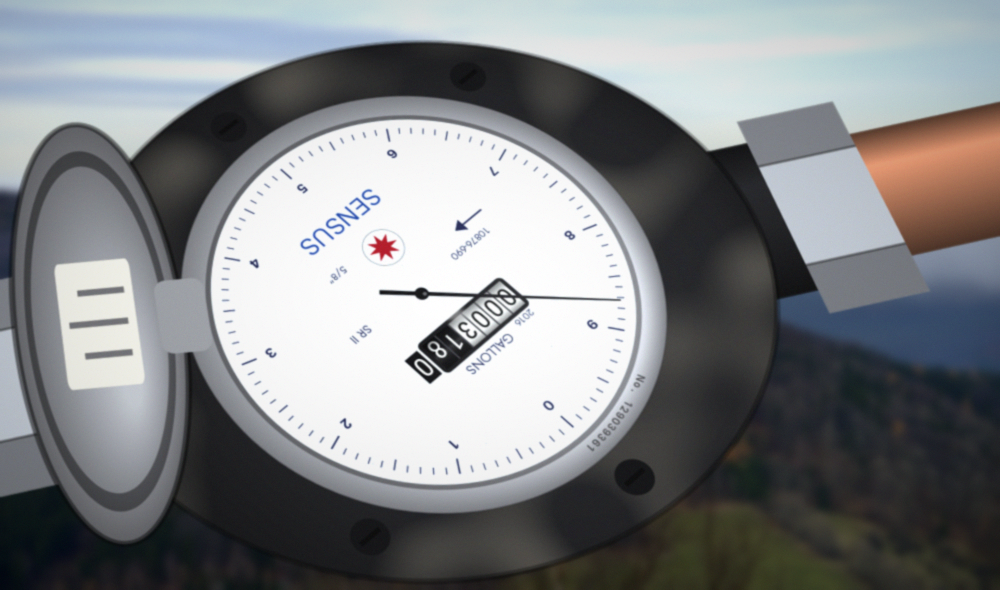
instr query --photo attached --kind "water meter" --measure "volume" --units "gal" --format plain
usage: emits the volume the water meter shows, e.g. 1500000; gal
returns 3178.7; gal
